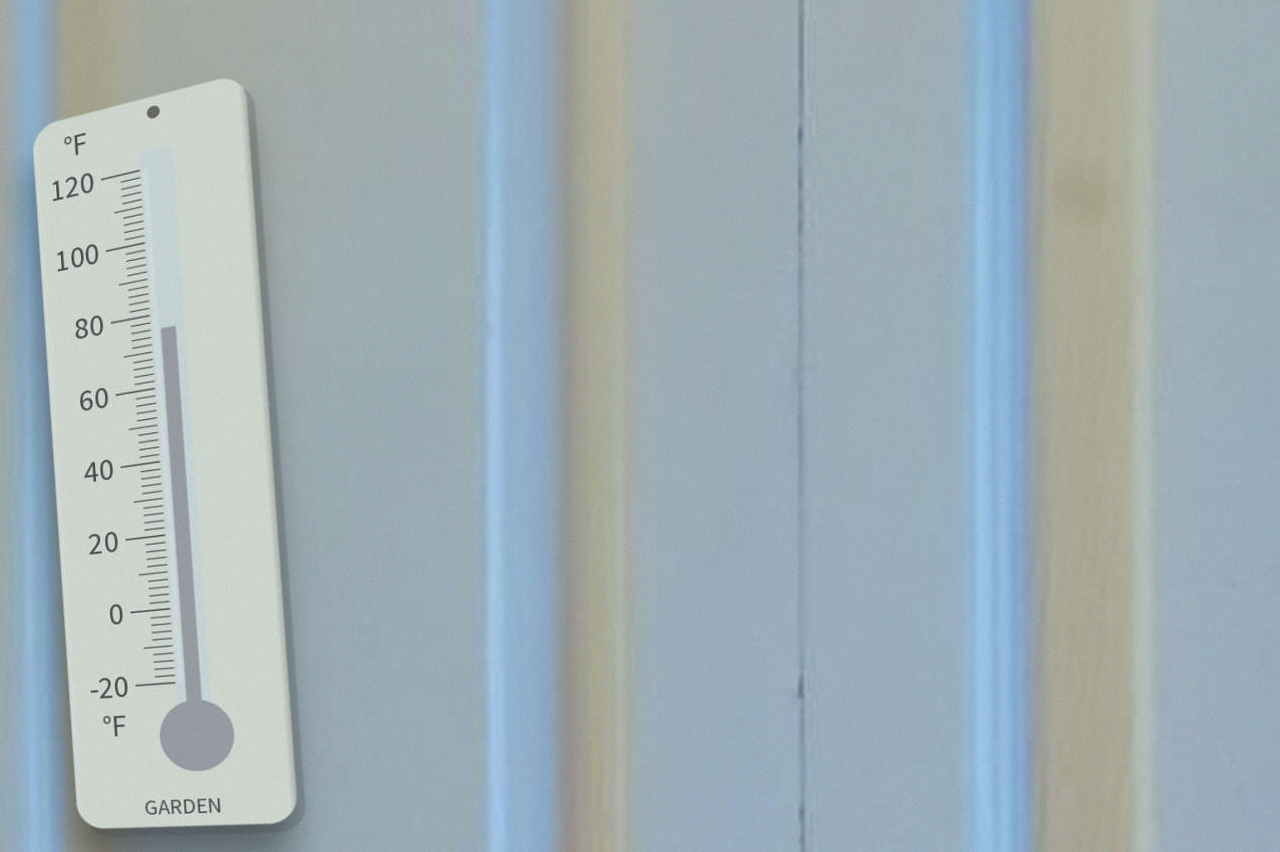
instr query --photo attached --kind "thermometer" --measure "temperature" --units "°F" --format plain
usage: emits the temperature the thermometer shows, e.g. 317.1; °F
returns 76; °F
